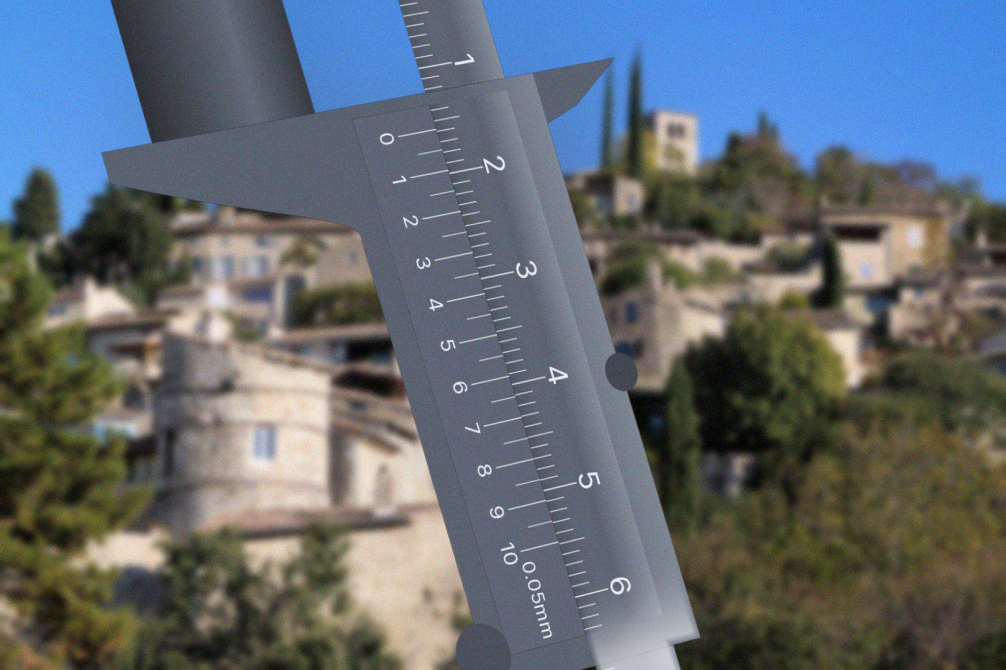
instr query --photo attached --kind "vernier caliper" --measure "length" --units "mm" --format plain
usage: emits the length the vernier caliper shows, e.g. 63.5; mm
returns 15.8; mm
